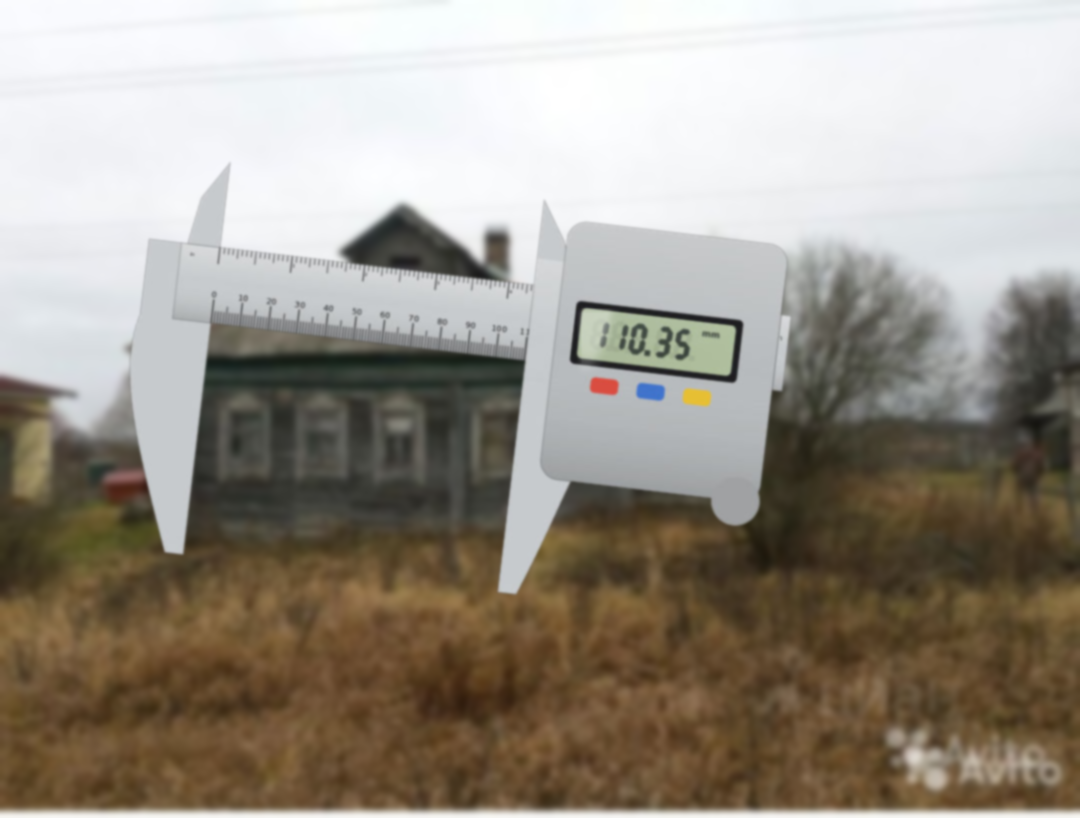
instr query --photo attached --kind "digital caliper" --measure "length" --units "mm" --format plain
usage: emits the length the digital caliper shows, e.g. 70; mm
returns 110.35; mm
